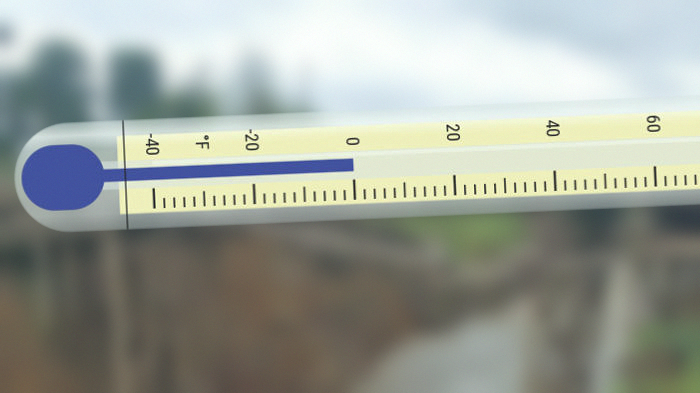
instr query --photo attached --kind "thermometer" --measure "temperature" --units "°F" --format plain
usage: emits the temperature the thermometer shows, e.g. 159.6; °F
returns 0; °F
